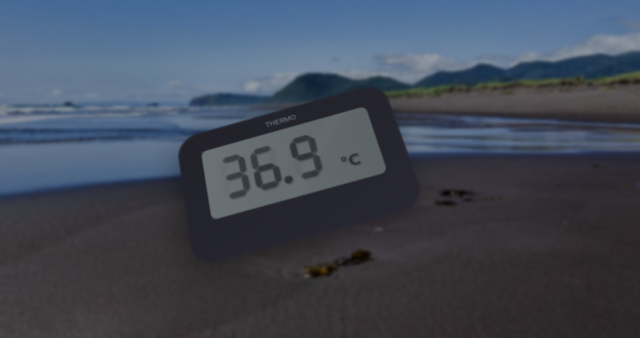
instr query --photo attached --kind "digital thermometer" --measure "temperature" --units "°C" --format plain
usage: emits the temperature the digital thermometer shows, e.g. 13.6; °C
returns 36.9; °C
